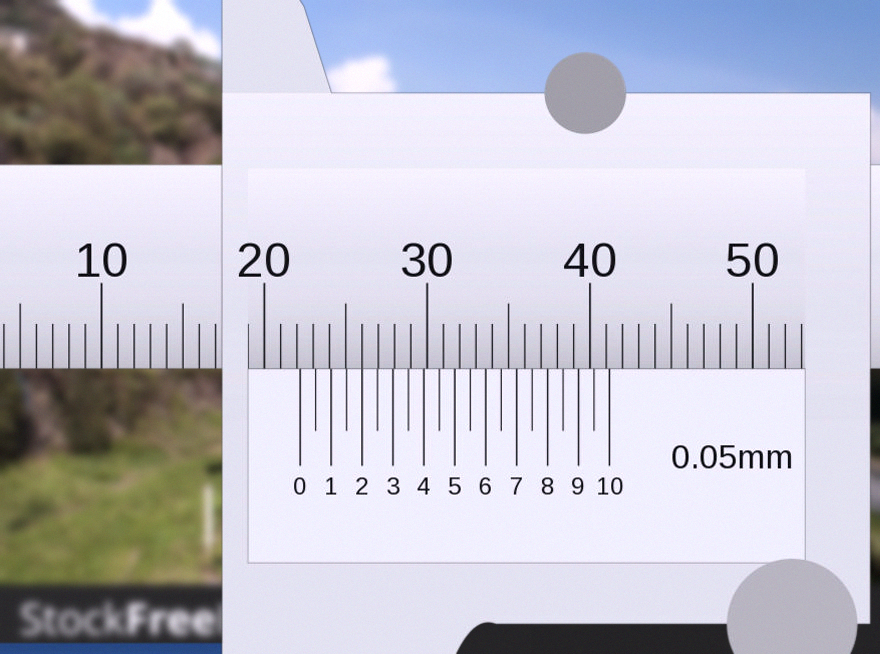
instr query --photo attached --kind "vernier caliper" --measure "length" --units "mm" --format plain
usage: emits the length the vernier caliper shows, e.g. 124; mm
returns 22.2; mm
